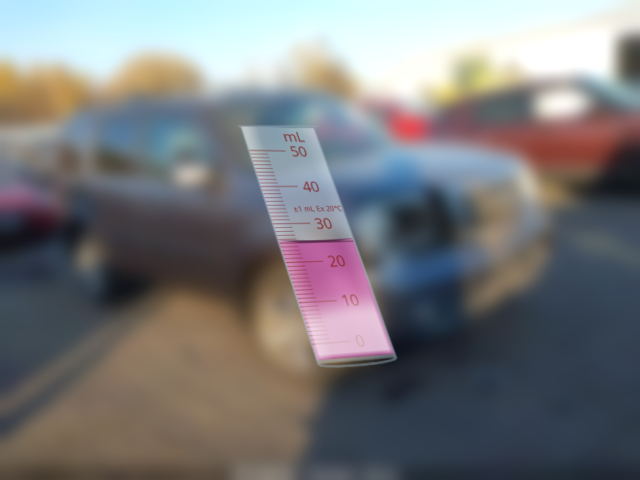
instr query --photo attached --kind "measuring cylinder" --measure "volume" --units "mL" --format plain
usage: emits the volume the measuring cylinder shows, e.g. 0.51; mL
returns 25; mL
